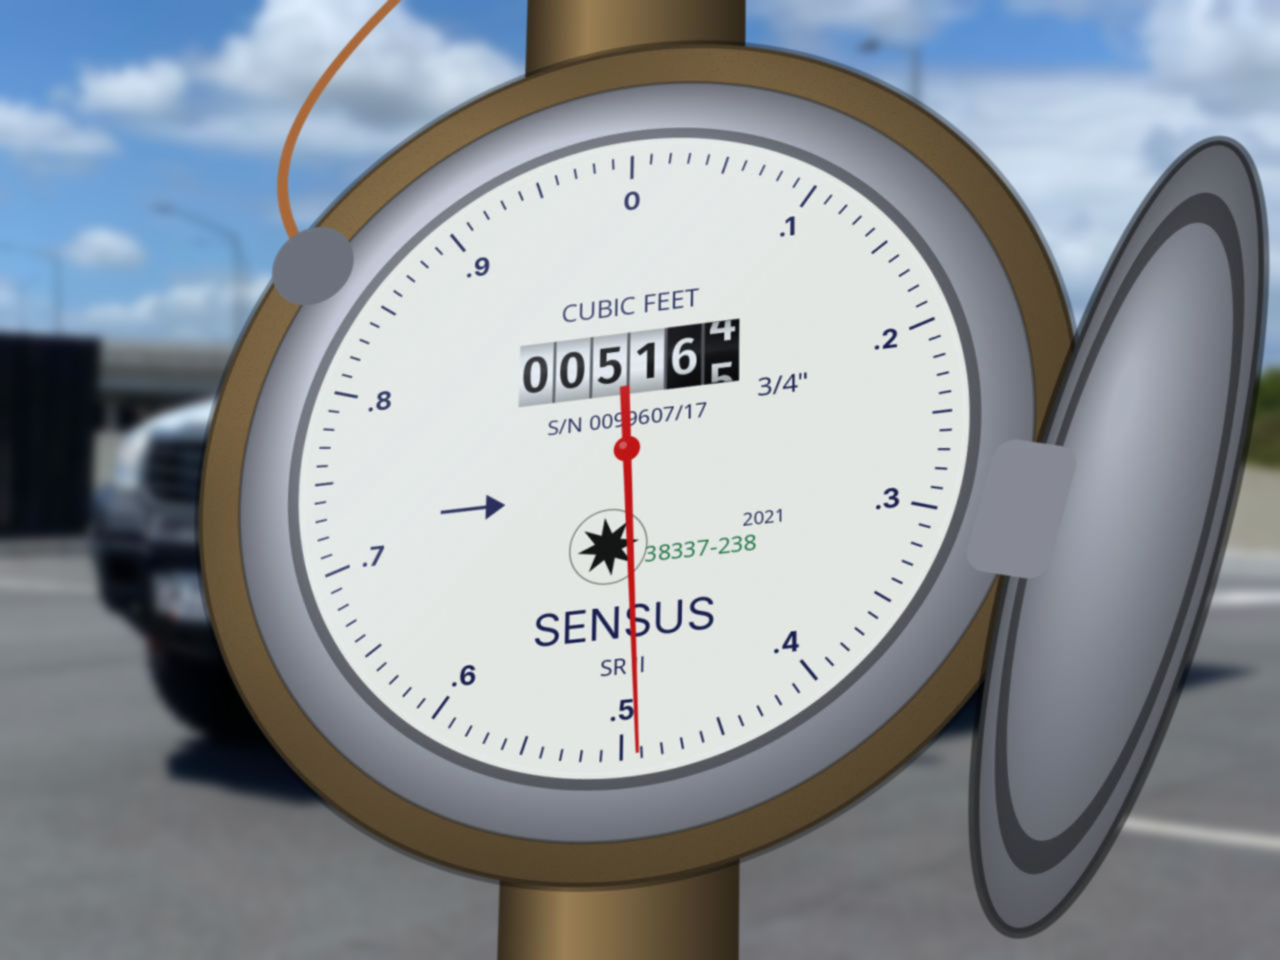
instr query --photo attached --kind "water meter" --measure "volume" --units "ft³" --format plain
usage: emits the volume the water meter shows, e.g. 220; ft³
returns 5164.49; ft³
